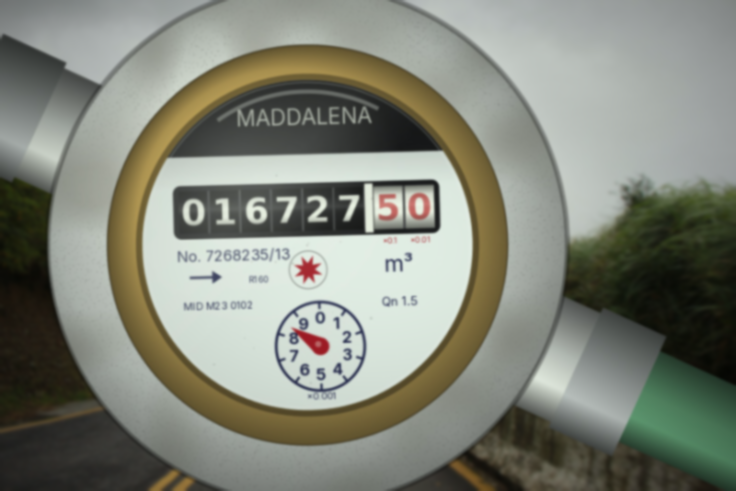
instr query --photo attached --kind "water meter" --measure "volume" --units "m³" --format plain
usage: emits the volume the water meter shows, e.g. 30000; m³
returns 16727.508; m³
